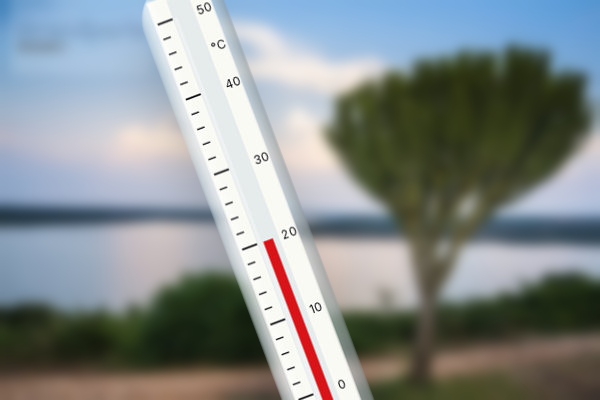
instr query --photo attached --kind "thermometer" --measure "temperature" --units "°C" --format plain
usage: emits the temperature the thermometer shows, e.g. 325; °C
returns 20; °C
